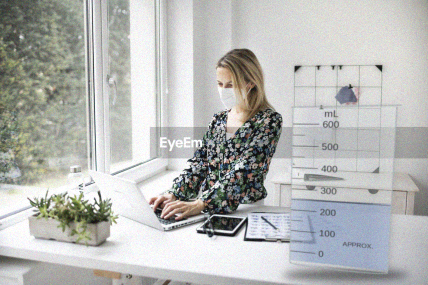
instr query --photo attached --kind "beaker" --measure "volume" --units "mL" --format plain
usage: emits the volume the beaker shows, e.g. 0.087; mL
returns 250; mL
